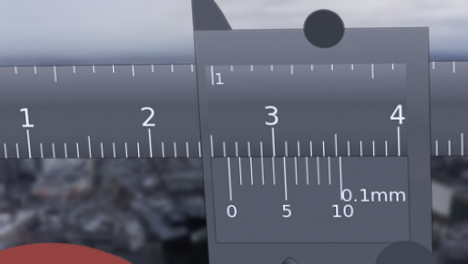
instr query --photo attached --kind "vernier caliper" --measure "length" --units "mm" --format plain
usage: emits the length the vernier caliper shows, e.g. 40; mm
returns 26.3; mm
